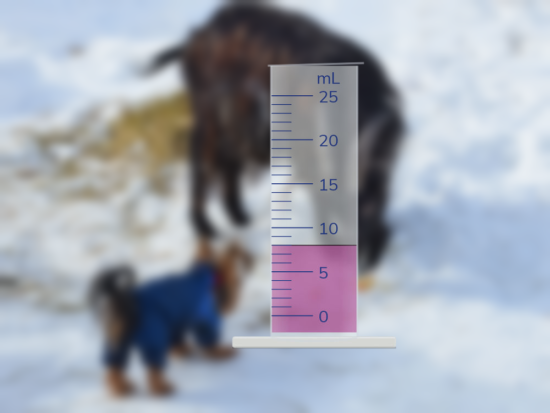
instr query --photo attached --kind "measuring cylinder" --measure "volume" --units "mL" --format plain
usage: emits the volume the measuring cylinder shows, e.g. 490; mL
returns 8; mL
